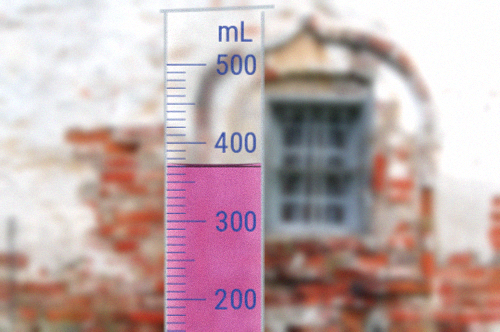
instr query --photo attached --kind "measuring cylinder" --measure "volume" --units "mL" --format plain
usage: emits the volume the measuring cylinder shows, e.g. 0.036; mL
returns 370; mL
